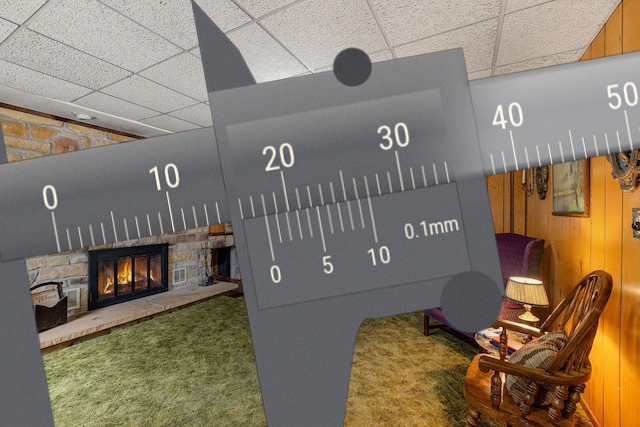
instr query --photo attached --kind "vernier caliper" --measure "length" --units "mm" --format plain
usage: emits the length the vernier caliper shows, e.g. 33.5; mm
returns 18.0; mm
